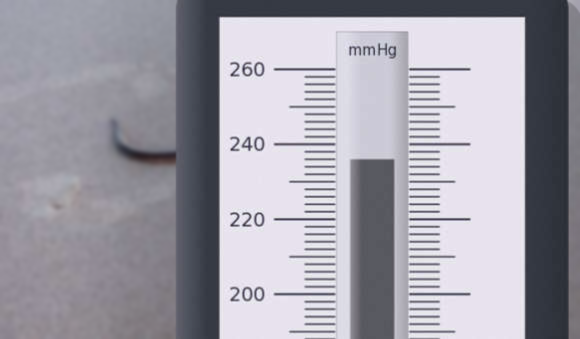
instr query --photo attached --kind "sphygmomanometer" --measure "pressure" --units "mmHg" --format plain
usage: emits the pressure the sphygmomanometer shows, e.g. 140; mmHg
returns 236; mmHg
